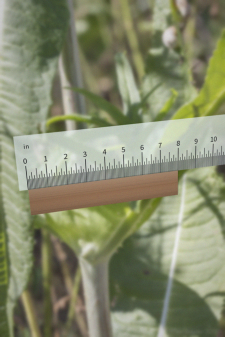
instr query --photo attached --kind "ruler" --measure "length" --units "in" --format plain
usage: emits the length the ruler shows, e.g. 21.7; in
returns 8; in
